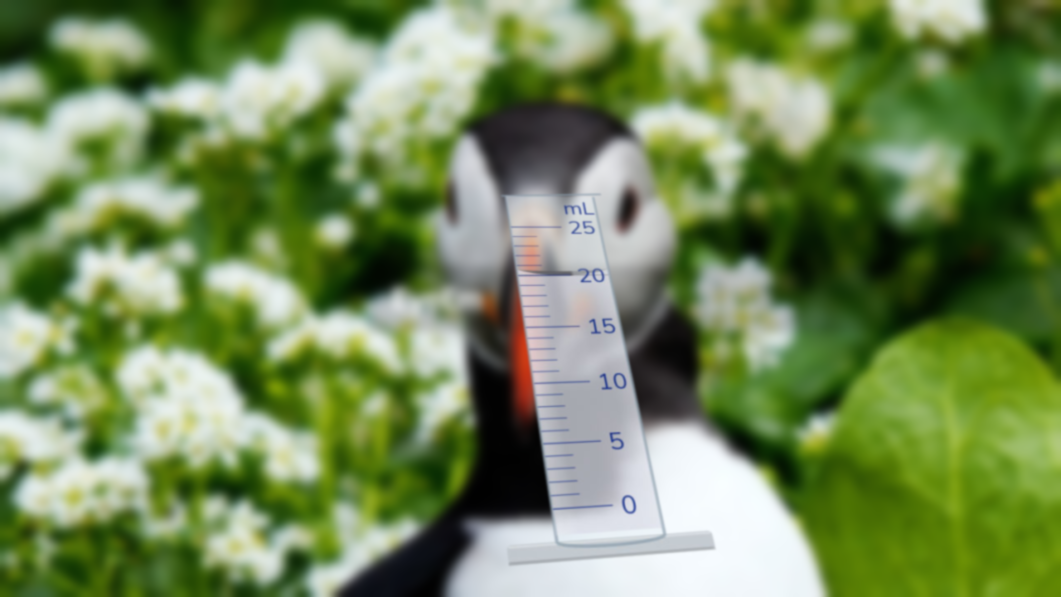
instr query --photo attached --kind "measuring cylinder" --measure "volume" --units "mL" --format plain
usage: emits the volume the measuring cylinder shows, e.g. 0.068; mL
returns 20; mL
